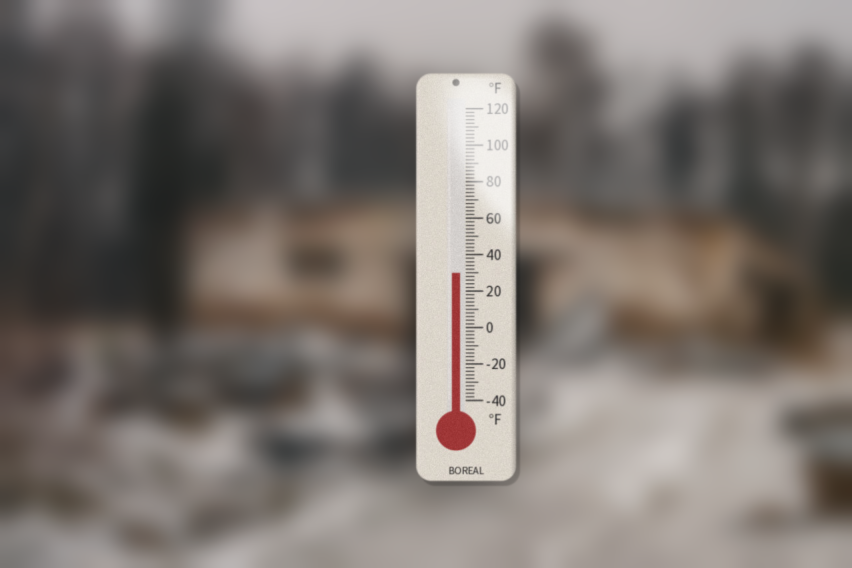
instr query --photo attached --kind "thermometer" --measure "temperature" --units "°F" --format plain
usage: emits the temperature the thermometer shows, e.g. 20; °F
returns 30; °F
